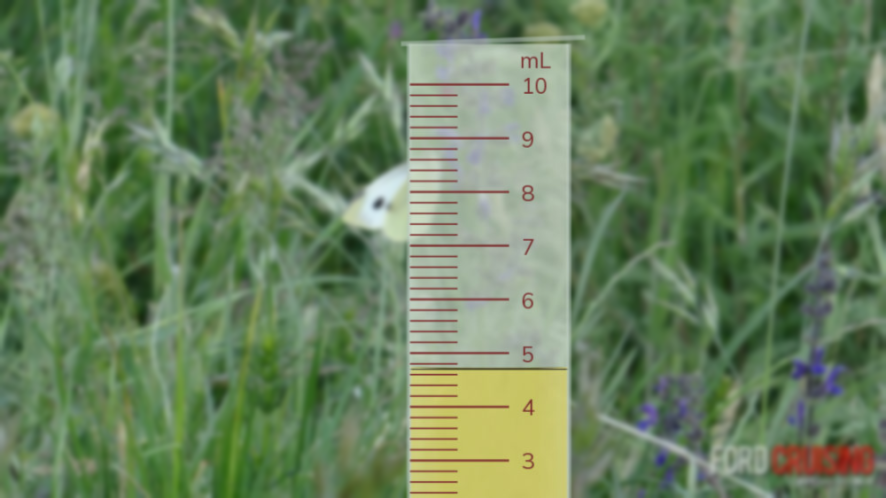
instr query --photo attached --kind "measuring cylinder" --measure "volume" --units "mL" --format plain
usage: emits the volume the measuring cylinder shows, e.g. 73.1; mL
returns 4.7; mL
